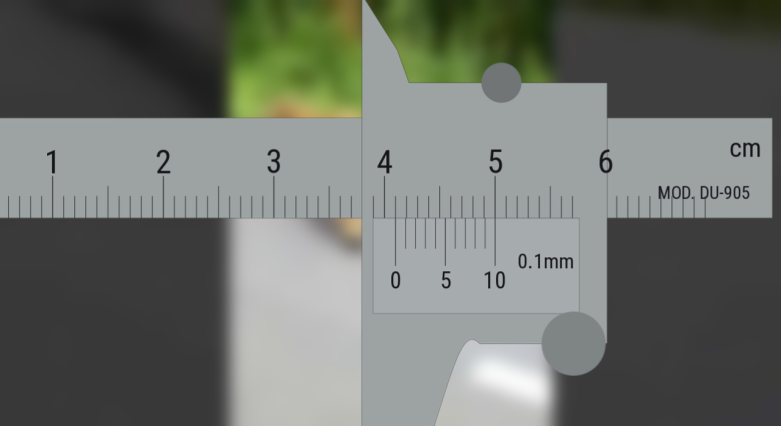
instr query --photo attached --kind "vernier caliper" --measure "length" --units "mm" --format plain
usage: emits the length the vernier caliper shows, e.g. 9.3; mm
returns 41.0; mm
